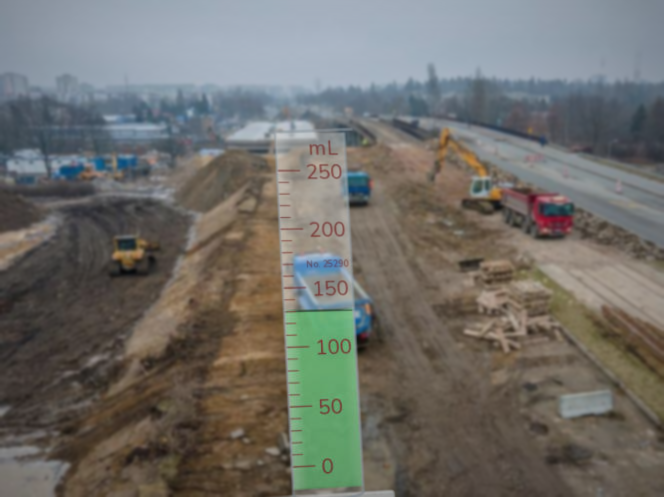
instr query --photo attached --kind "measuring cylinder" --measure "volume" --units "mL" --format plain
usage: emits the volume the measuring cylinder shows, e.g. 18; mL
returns 130; mL
